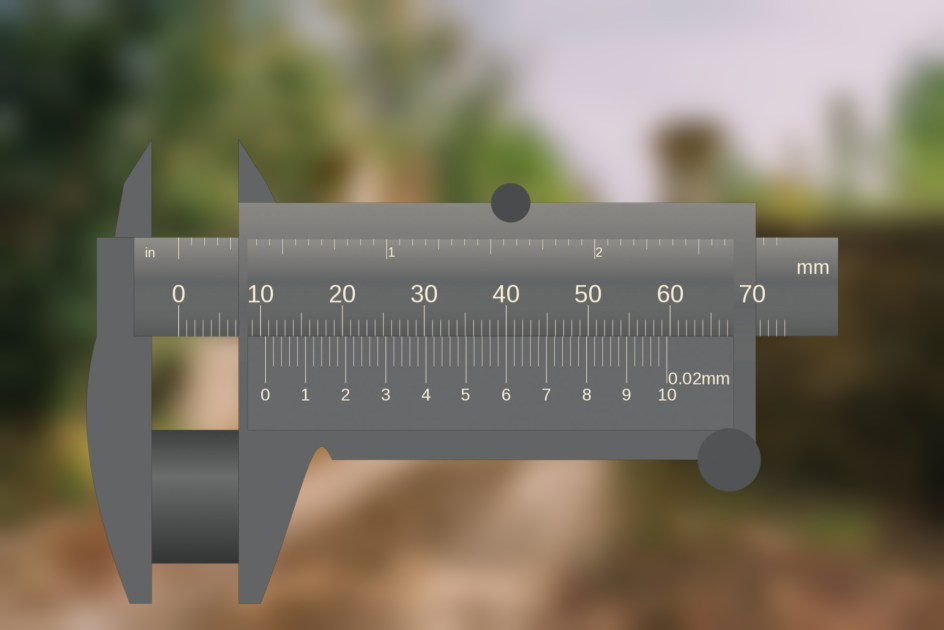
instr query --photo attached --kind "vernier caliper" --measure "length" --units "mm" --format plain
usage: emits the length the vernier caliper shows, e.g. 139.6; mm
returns 10.6; mm
